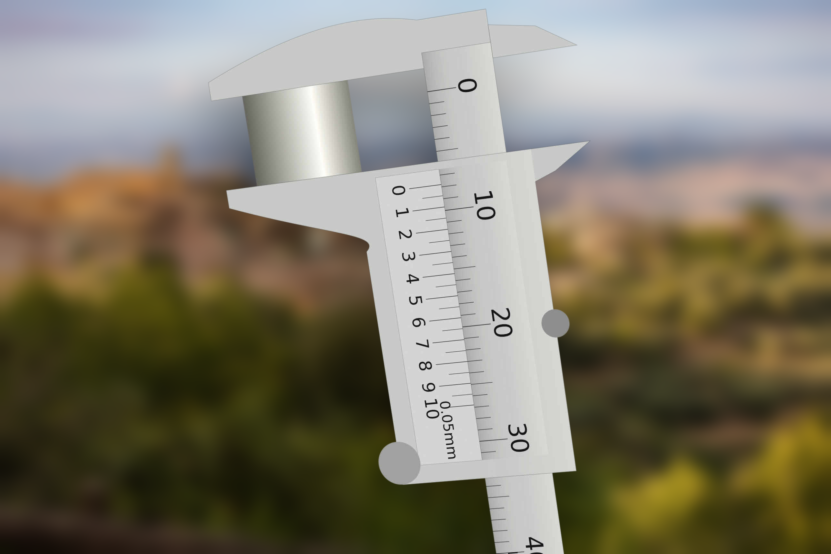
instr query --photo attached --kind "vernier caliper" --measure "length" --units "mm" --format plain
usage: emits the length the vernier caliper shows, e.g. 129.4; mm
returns 7.8; mm
